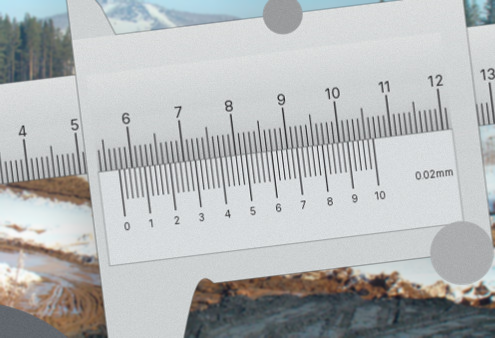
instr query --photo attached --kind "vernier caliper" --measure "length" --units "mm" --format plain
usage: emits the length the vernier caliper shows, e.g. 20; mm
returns 57.5; mm
